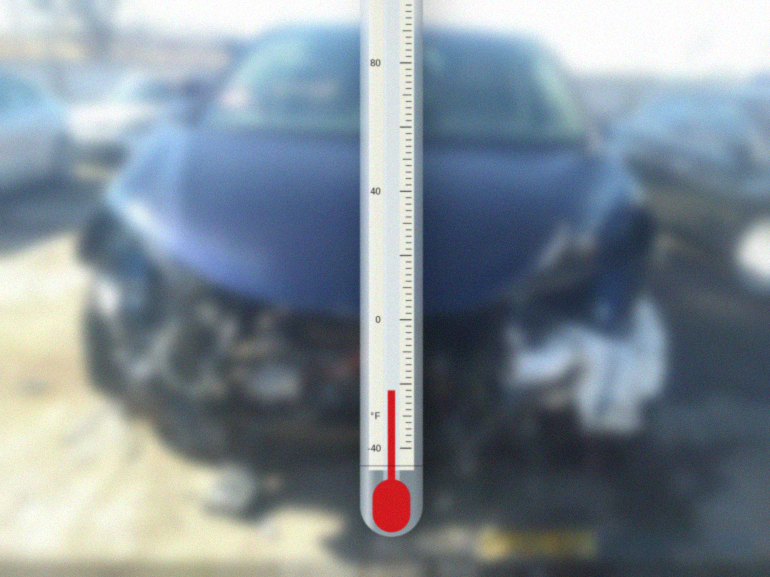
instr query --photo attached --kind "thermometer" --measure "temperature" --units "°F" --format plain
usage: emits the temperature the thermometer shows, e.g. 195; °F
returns -22; °F
